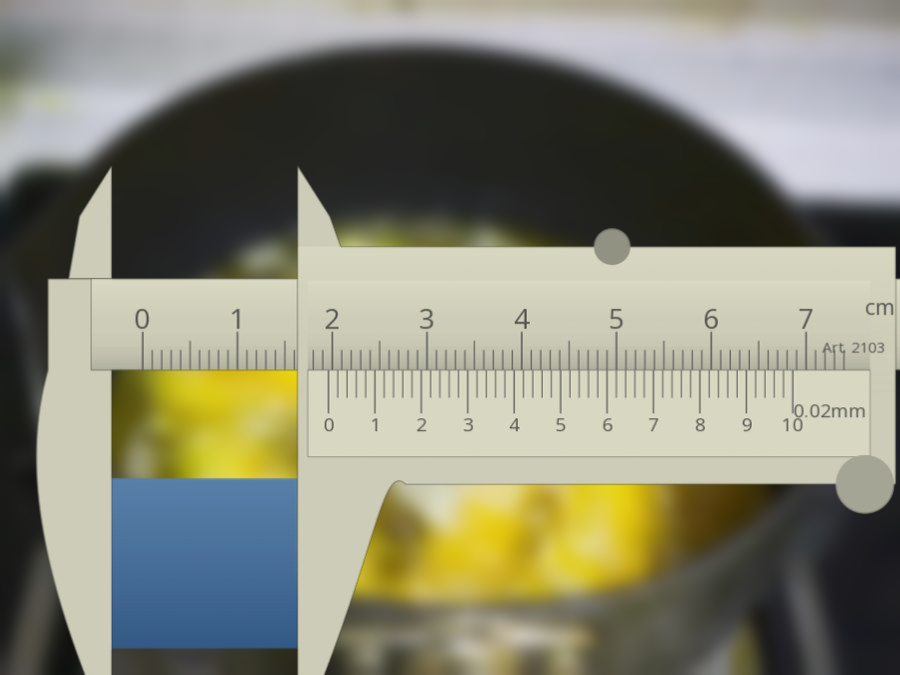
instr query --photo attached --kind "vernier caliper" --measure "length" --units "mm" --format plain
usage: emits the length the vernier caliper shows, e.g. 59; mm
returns 19.6; mm
